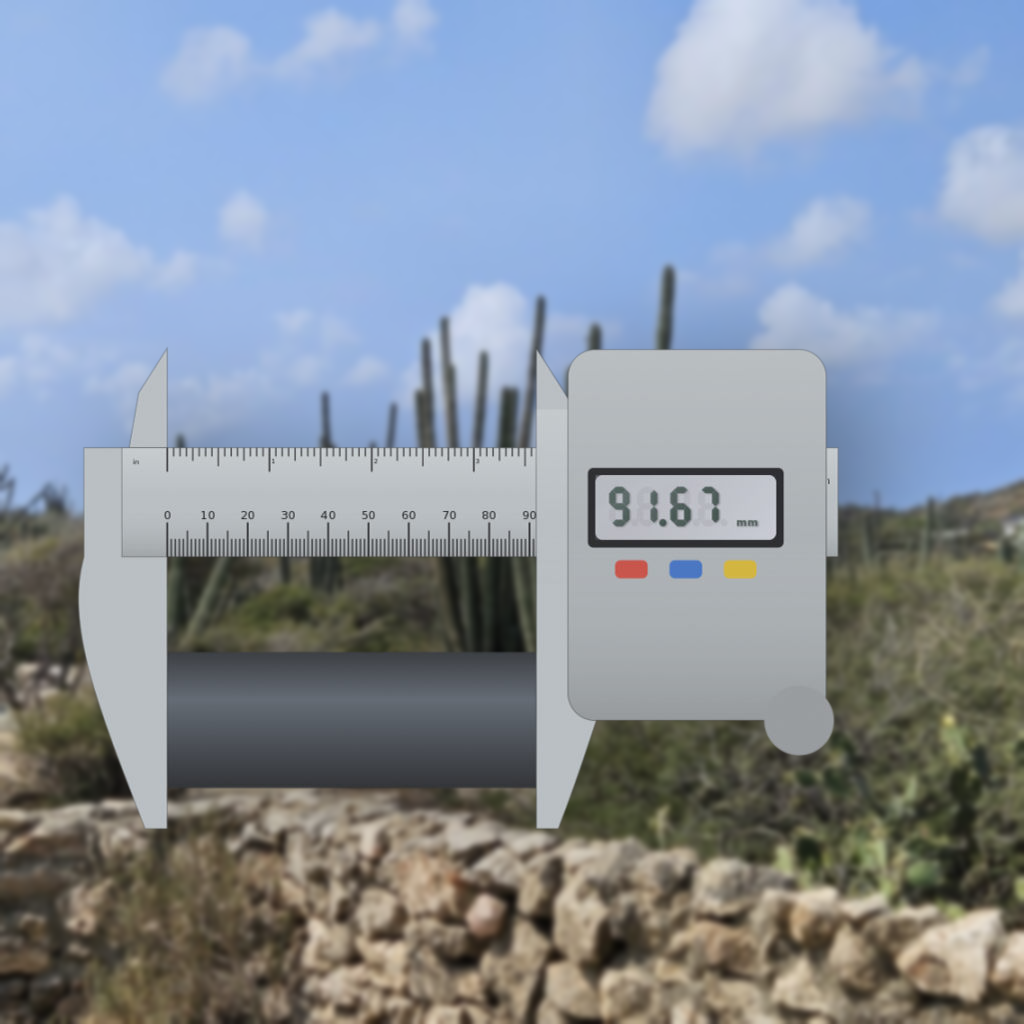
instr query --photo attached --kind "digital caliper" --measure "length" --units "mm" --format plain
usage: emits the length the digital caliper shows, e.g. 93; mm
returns 91.67; mm
